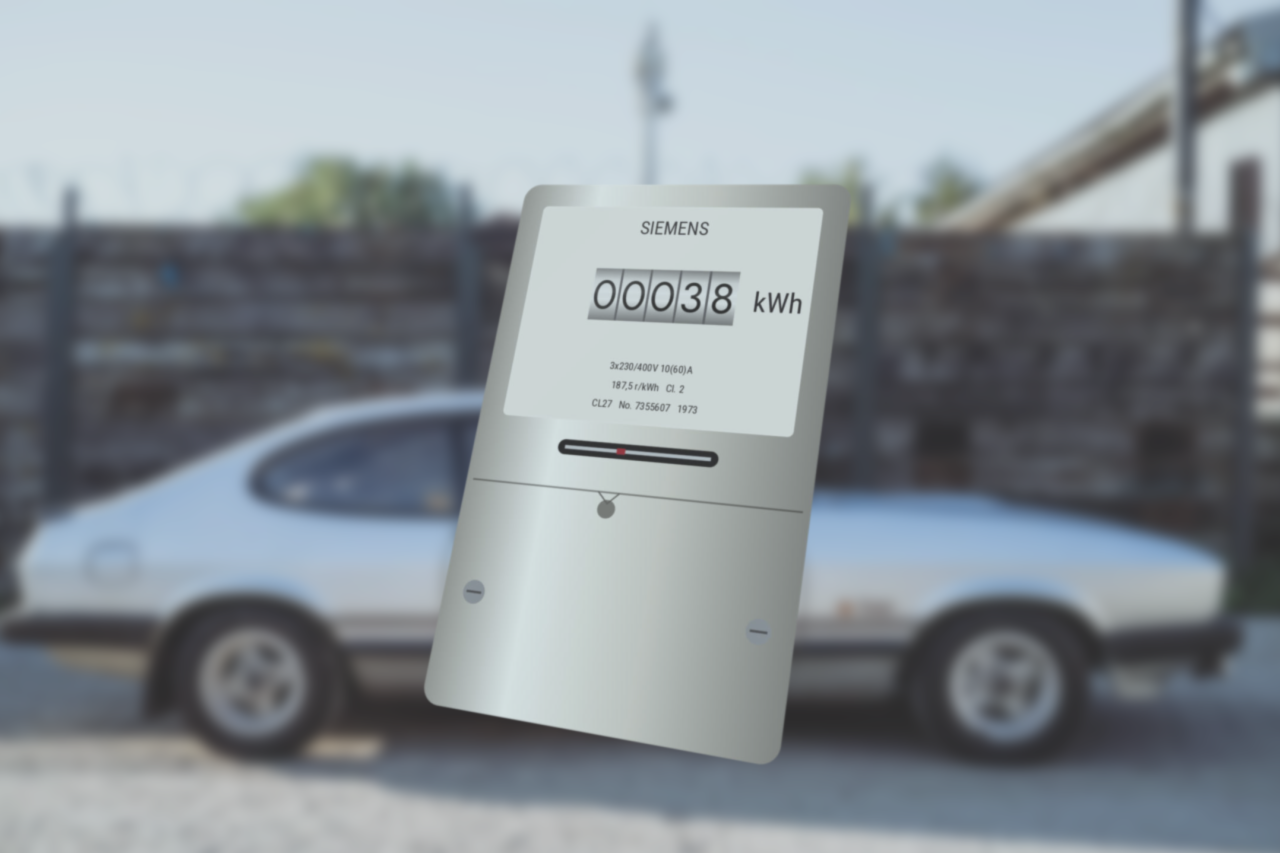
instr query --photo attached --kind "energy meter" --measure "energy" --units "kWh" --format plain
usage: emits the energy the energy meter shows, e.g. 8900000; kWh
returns 38; kWh
